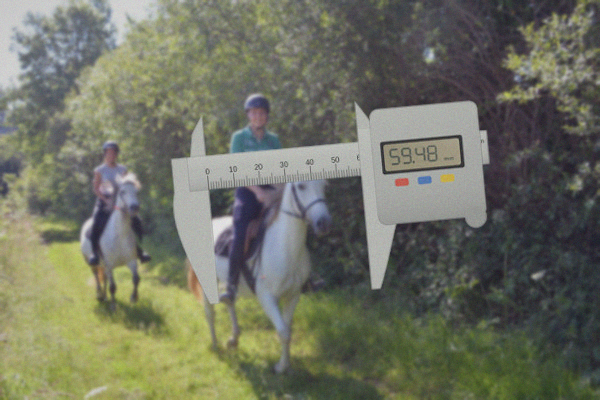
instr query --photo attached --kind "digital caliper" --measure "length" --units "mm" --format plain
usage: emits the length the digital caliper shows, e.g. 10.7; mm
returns 59.48; mm
